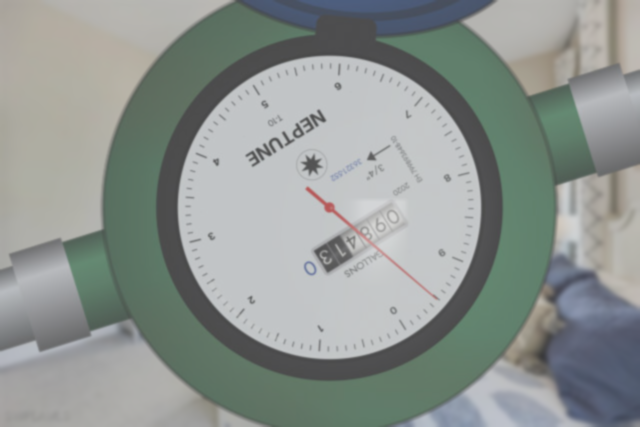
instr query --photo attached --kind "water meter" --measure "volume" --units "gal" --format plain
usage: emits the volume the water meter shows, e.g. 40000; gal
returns 984129.5; gal
